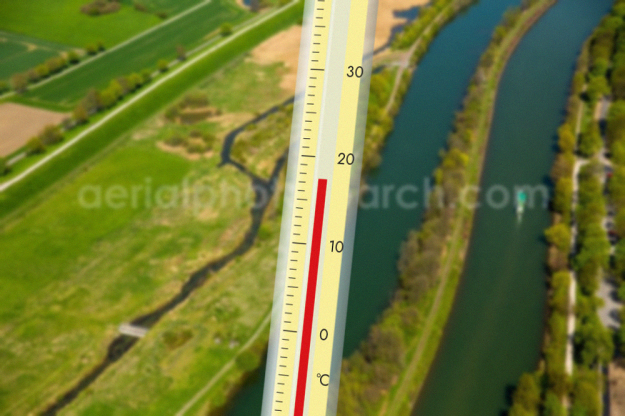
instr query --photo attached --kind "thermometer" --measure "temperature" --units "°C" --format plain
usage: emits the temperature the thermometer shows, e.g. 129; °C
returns 17.5; °C
